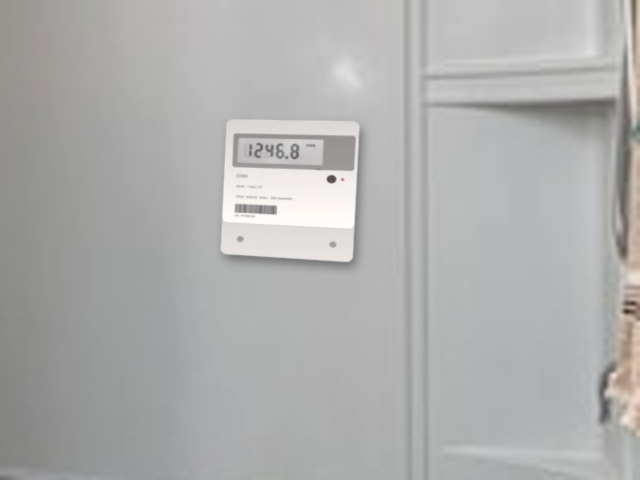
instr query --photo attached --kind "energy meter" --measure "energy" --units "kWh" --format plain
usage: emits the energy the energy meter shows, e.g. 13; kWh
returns 1246.8; kWh
